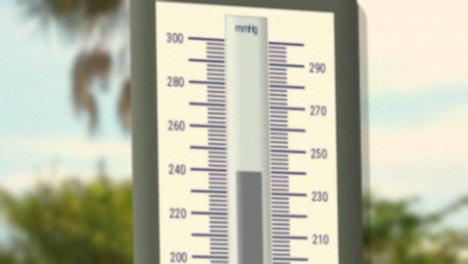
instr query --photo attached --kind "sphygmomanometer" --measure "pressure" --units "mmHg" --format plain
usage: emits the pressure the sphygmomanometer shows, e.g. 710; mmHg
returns 240; mmHg
